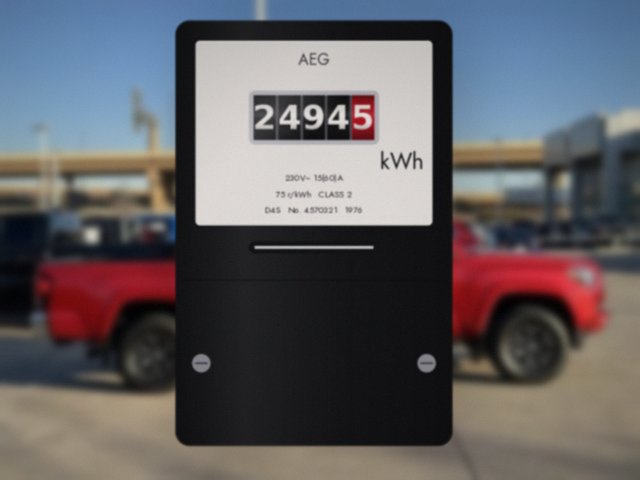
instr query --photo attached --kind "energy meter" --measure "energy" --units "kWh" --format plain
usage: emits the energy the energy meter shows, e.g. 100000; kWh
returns 2494.5; kWh
